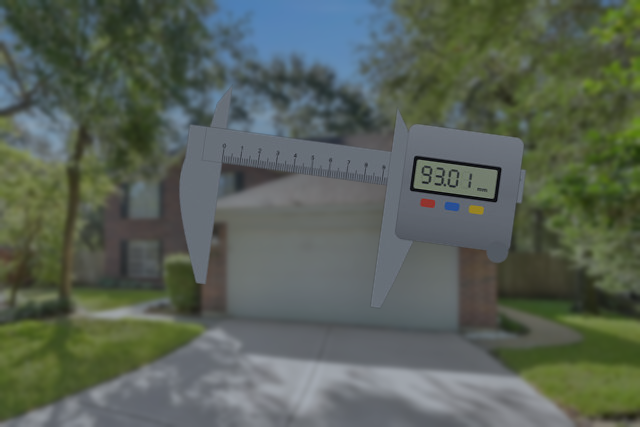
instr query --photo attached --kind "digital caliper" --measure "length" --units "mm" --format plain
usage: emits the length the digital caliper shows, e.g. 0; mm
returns 93.01; mm
